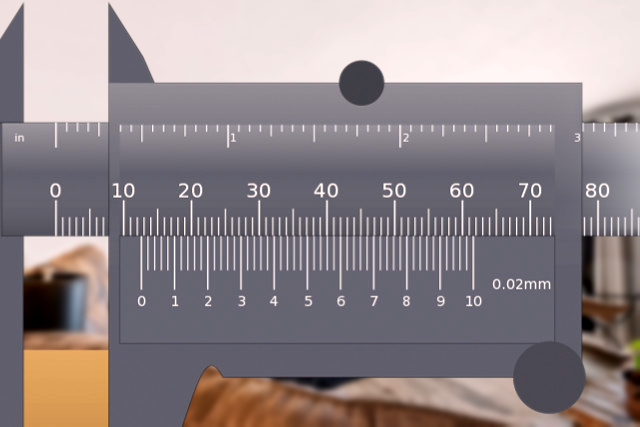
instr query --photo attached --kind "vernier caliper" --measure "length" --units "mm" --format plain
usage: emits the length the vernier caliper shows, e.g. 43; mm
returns 12.6; mm
